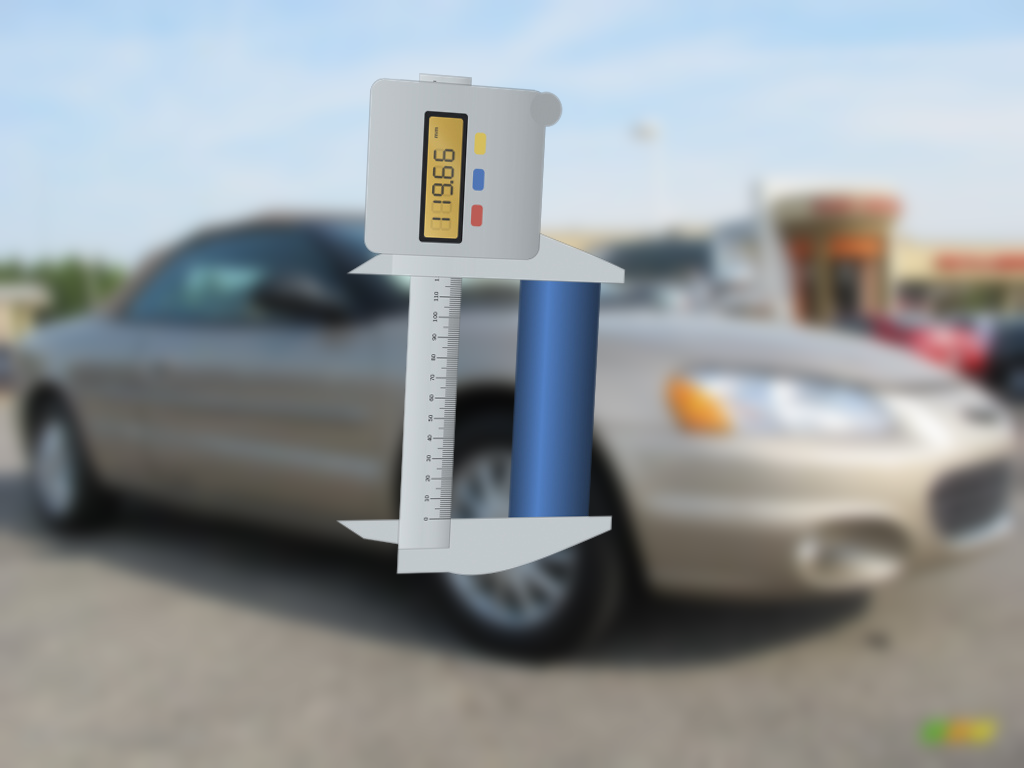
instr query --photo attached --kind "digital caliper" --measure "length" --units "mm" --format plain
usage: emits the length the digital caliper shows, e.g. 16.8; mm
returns 119.66; mm
